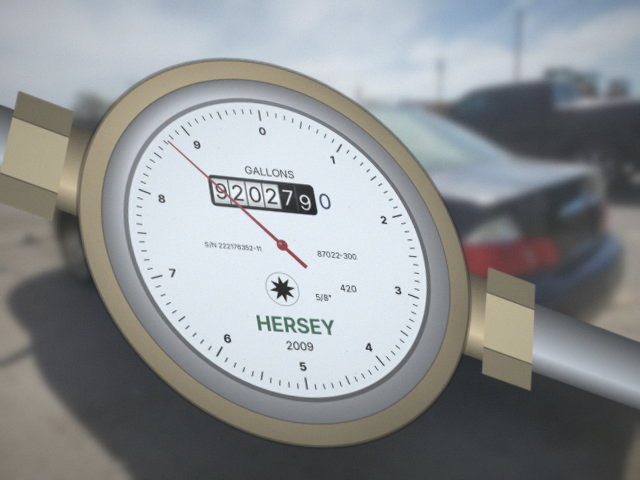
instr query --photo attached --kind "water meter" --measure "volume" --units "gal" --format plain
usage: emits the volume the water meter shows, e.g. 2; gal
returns 9202788.7; gal
